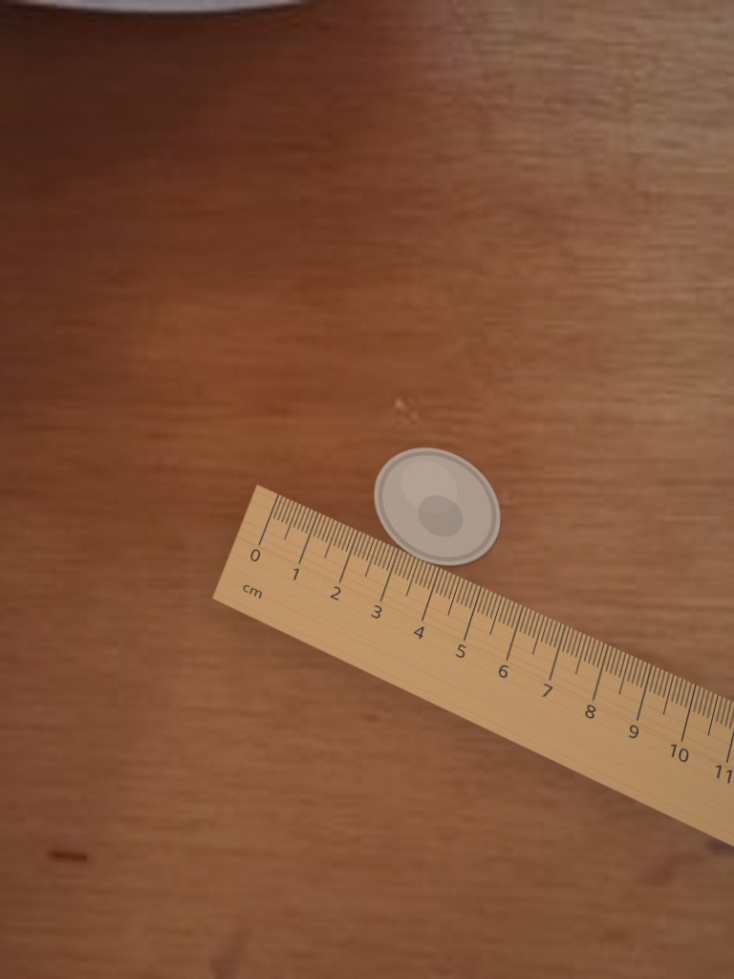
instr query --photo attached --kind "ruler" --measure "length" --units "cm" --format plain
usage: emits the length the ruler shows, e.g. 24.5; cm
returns 3; cm
